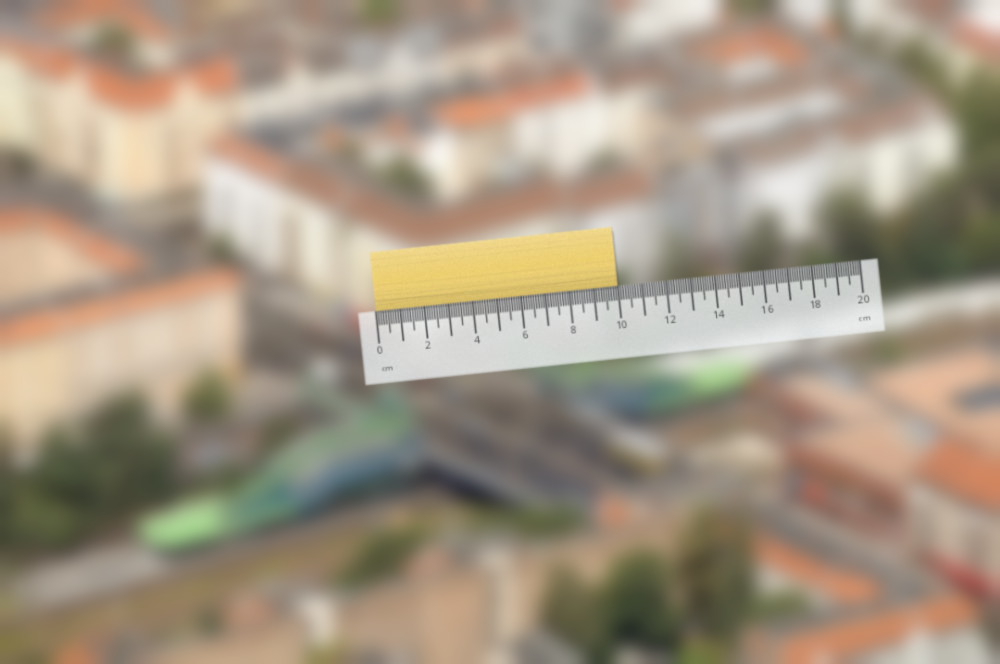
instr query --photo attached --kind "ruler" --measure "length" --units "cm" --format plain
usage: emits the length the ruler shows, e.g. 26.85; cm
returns 10; cm
